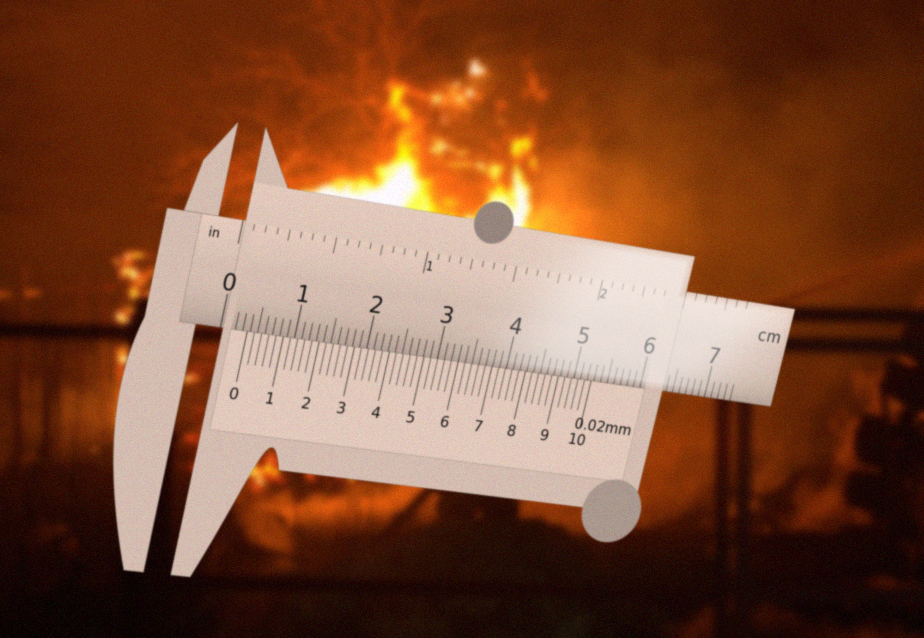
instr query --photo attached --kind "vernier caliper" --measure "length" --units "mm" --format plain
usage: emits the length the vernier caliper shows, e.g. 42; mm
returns 3.6; mm
